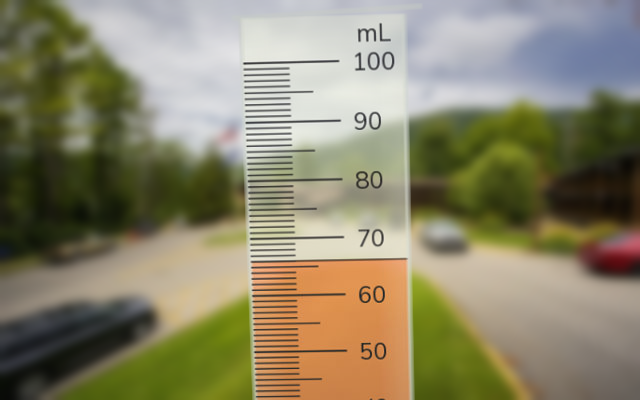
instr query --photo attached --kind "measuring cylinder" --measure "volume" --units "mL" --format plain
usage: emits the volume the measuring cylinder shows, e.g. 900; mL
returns 66; mL
